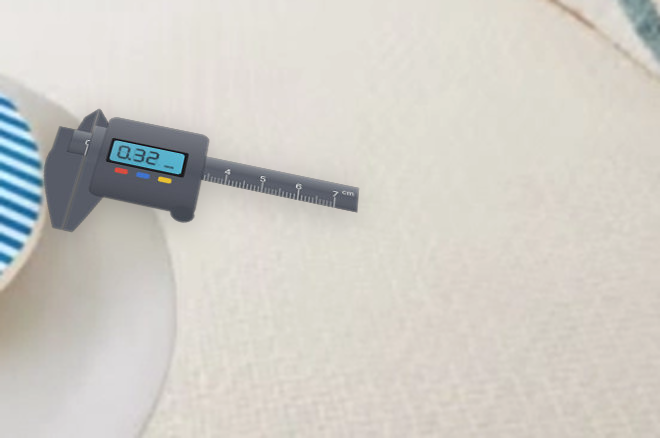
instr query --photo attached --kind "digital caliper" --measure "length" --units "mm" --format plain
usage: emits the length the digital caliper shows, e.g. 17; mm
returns 0.32; mm
